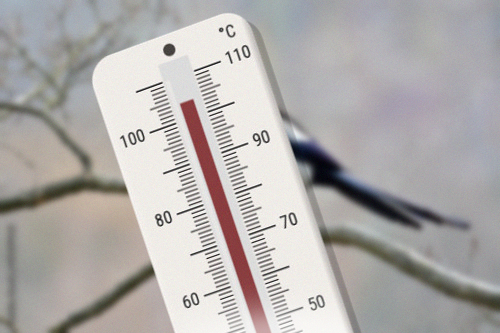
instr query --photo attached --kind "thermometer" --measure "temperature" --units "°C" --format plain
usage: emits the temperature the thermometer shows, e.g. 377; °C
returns 104; °C
